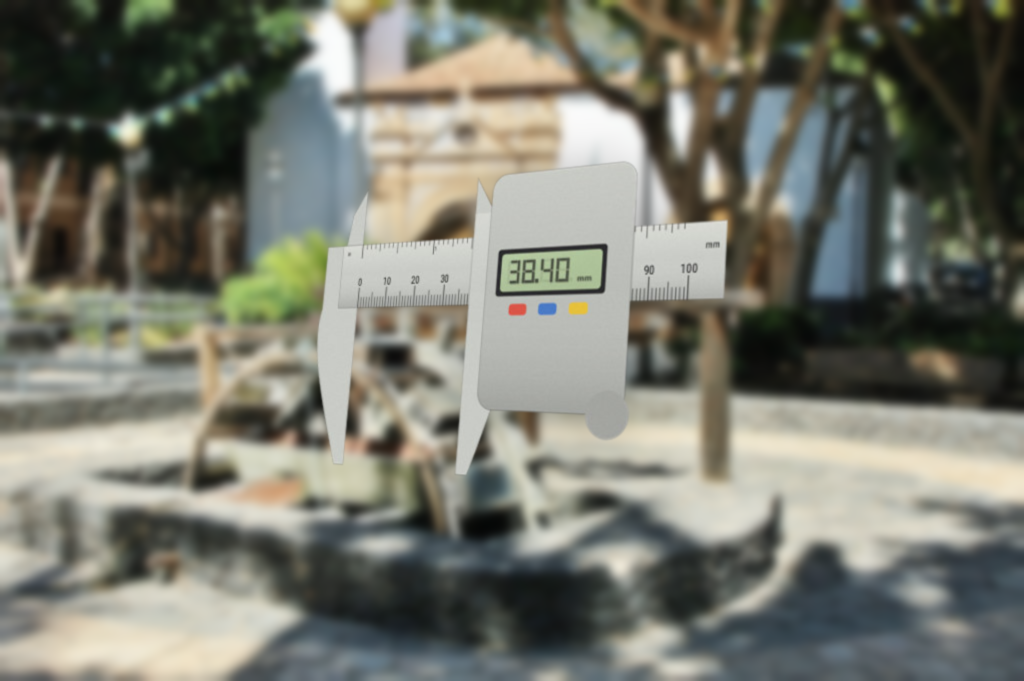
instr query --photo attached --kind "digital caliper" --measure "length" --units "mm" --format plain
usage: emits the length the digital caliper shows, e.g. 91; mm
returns 38.40; mm
